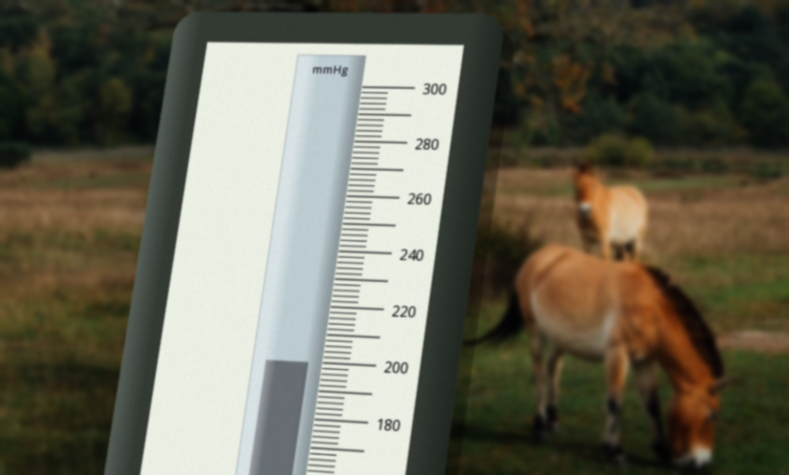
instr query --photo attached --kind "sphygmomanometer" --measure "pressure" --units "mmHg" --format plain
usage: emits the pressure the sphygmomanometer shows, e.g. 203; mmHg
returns 200; mmHg
